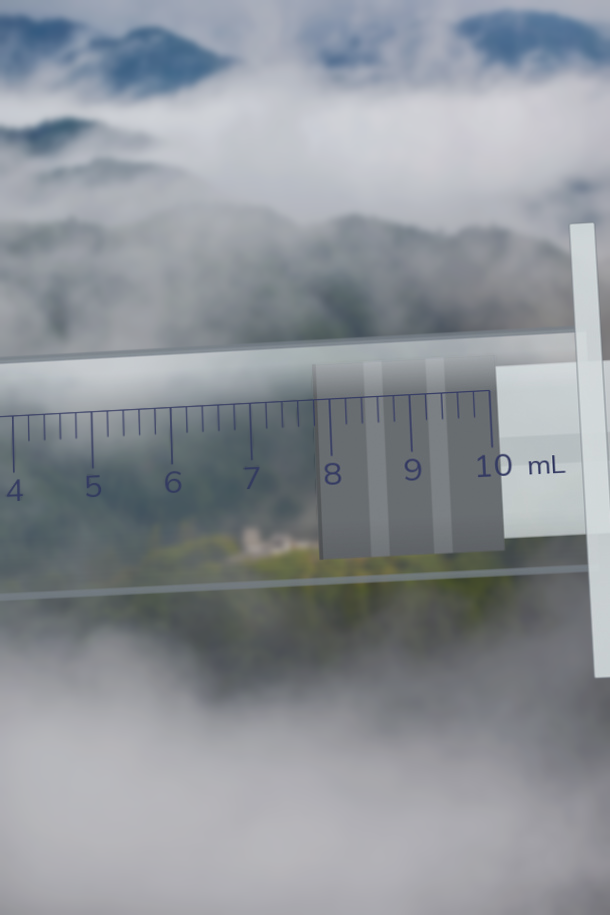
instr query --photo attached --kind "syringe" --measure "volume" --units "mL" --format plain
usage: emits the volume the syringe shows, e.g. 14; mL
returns 7.8; mL
